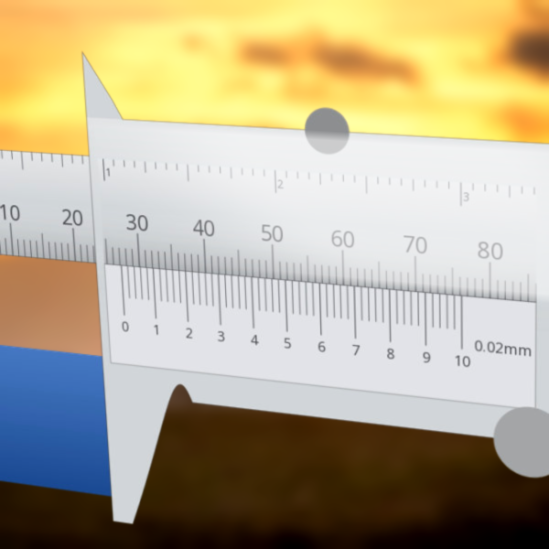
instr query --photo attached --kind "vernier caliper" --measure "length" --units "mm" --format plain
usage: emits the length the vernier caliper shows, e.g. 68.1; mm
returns 27.2; mm
